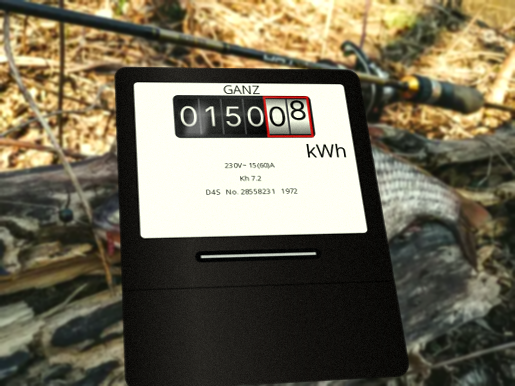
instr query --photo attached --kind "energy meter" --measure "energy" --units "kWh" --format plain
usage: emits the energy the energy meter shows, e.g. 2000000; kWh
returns 150.08; kWh
